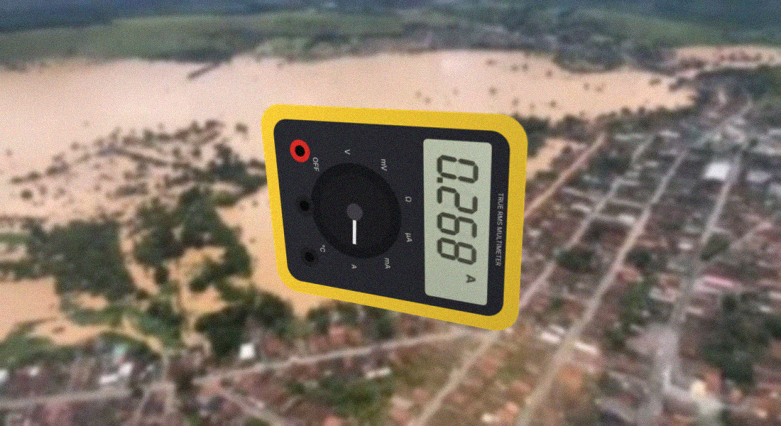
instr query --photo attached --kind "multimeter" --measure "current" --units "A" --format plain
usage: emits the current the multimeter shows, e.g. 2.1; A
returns 0.268; A
